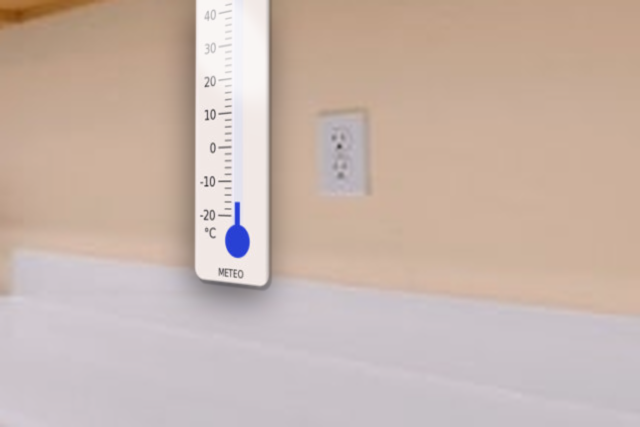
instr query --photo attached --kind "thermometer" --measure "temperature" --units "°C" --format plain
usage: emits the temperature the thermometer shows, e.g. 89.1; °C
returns -16; °C
